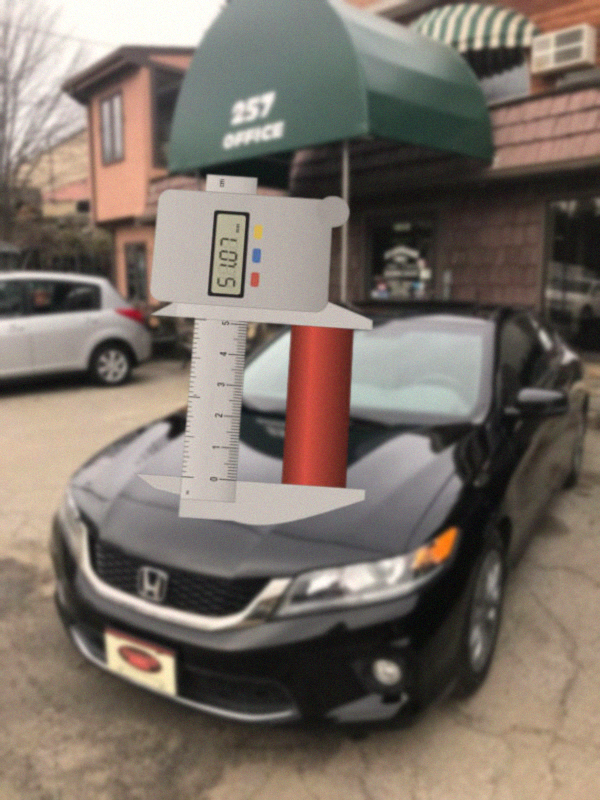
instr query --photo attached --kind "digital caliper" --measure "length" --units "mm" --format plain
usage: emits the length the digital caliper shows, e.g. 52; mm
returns 51.07; mm
